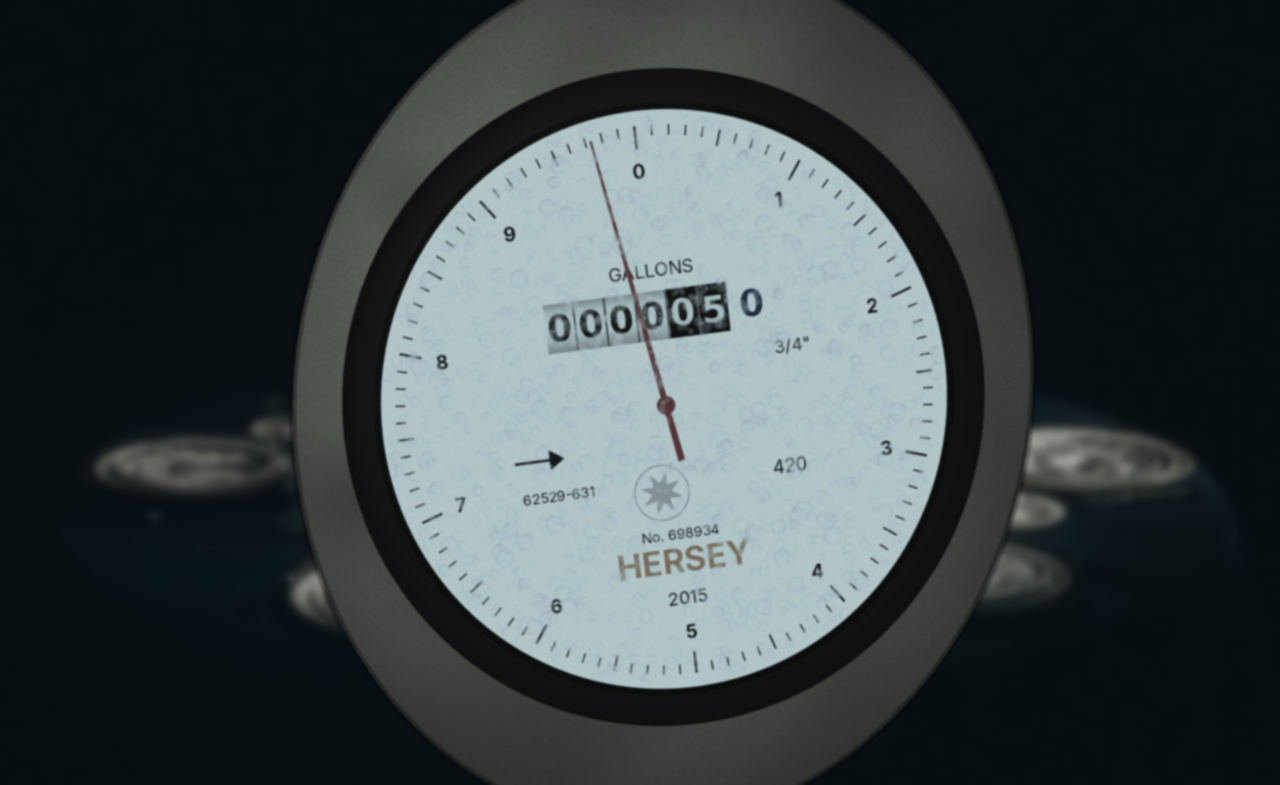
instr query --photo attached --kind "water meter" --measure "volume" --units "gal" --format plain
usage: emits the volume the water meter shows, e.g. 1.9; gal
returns 49.7; gal
